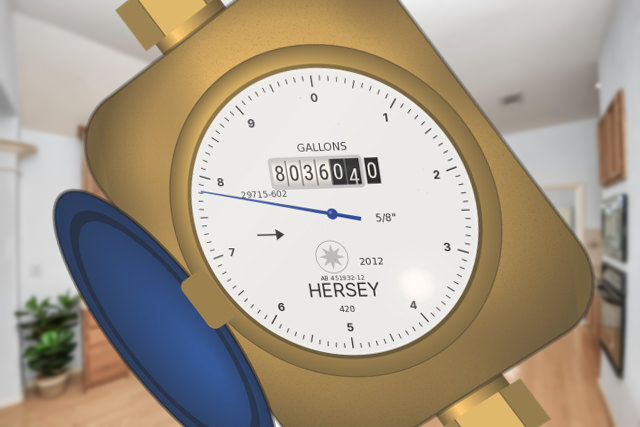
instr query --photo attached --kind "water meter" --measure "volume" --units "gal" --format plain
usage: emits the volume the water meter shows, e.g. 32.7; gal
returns 8036037.8; gal
